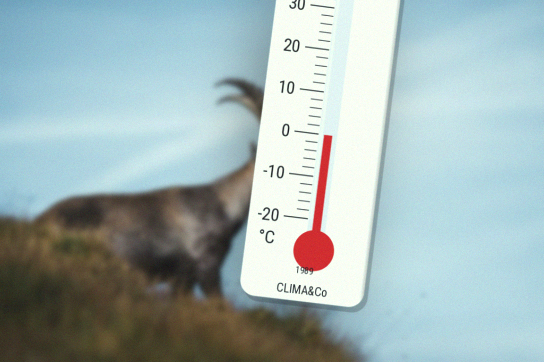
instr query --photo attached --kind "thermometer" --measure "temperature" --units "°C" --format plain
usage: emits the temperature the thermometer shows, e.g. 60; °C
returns 0; °C
